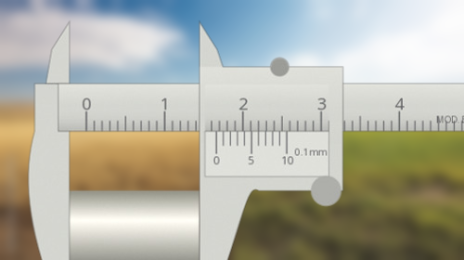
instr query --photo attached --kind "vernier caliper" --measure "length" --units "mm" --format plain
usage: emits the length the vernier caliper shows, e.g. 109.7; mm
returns 16.6; mm
